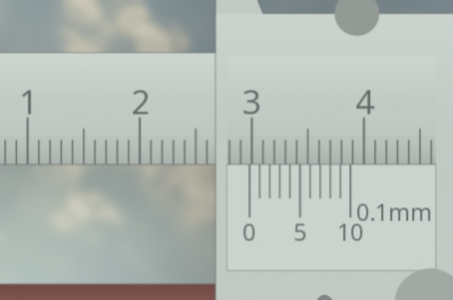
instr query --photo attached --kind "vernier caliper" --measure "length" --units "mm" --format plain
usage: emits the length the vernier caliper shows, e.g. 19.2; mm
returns 29.8; mm
